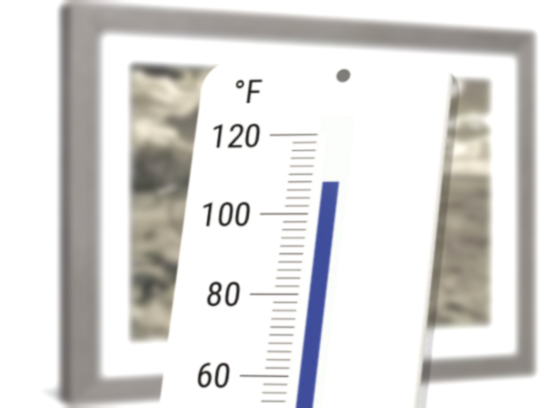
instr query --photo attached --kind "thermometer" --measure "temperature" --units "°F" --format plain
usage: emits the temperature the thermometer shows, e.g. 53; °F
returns 108; °F
